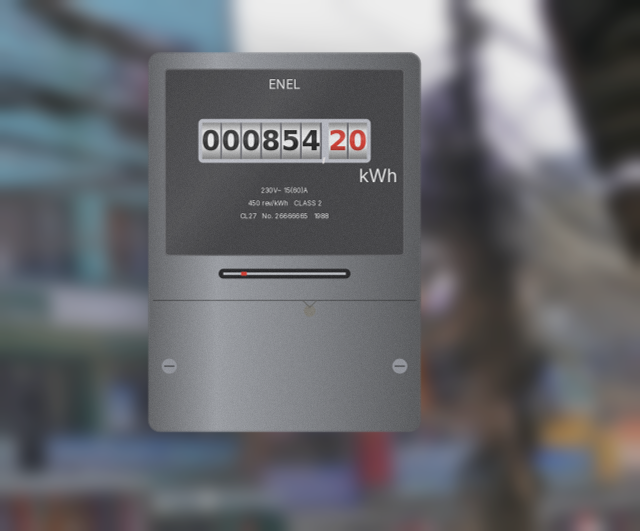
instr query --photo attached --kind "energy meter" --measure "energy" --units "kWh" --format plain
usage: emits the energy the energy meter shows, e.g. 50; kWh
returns 854.20; kWh
